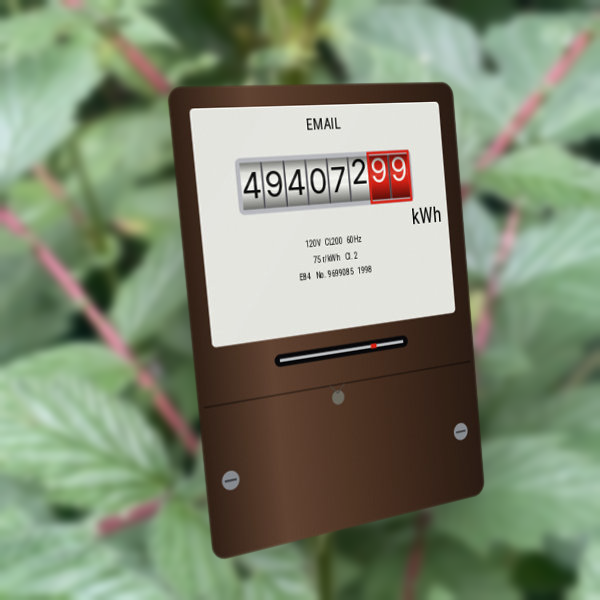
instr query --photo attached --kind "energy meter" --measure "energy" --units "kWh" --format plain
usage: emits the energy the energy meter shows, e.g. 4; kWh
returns 494072.99; kWh
